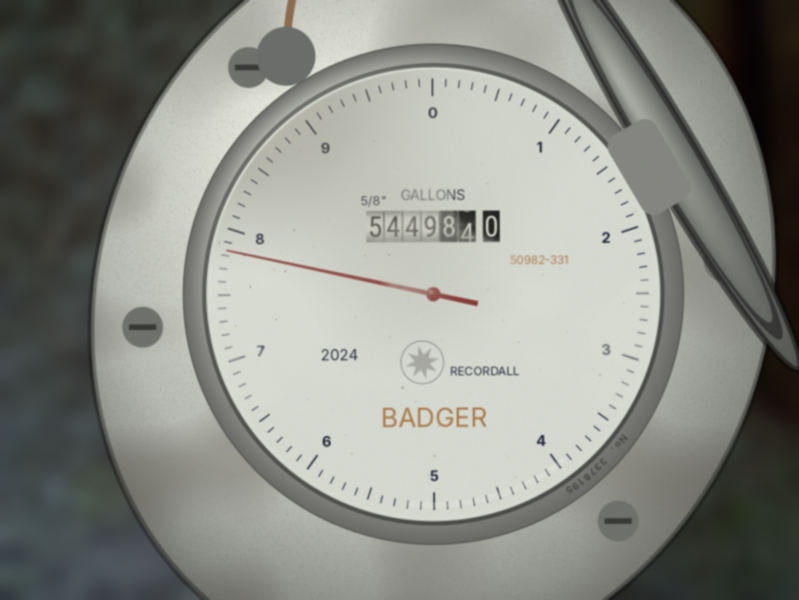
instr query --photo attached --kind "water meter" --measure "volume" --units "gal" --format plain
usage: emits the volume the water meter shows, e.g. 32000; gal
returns 5449837.8; gal
